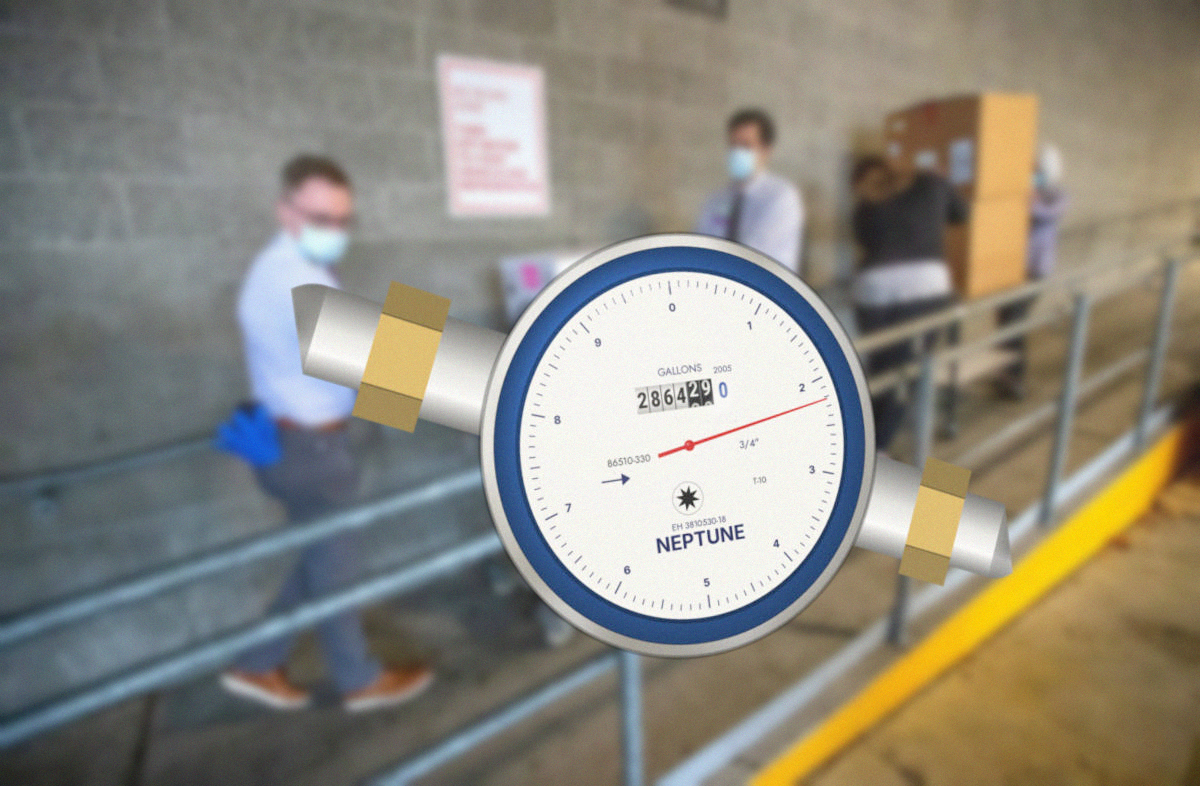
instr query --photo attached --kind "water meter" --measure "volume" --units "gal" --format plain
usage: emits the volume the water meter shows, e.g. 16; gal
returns 2864292.2; gal
